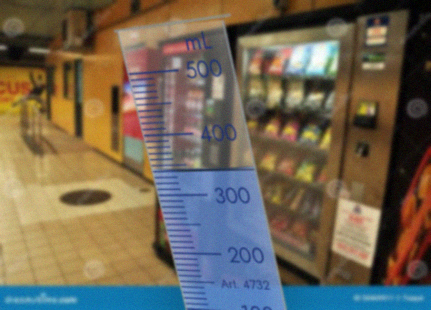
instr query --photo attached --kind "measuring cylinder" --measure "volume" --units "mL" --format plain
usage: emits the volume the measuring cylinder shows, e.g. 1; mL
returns 340; mL
